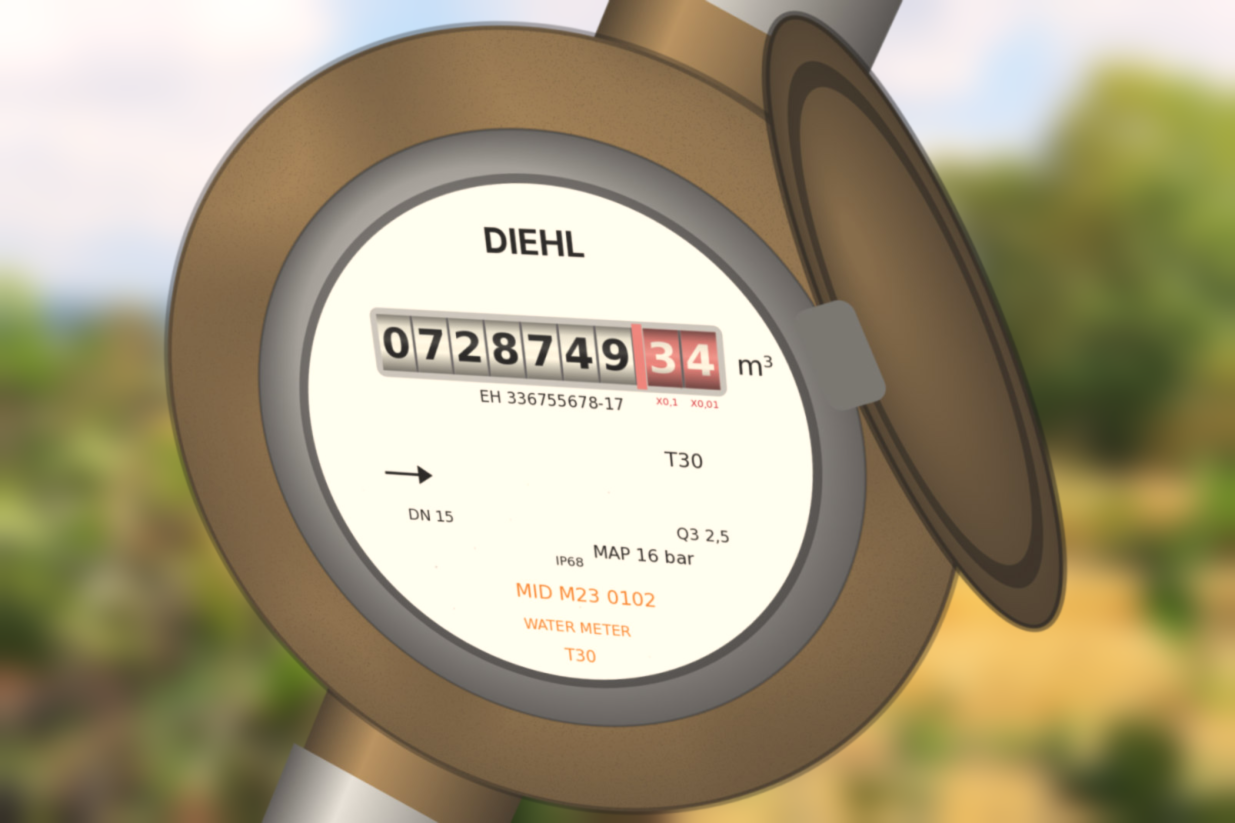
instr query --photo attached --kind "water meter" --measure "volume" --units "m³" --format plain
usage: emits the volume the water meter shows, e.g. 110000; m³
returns 728749.34; m³
